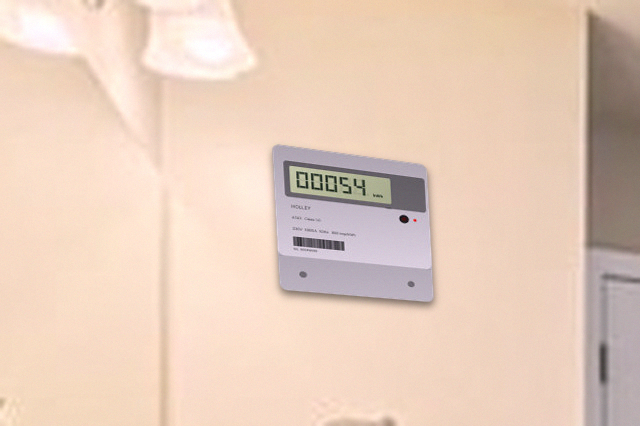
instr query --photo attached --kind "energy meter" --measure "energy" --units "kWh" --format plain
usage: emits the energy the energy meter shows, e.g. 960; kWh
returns 54; kWh
